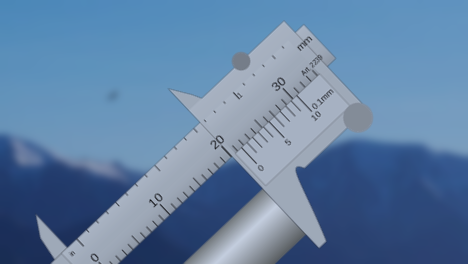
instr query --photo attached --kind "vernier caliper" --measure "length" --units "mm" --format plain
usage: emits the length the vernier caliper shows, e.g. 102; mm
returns 21.6; mm
